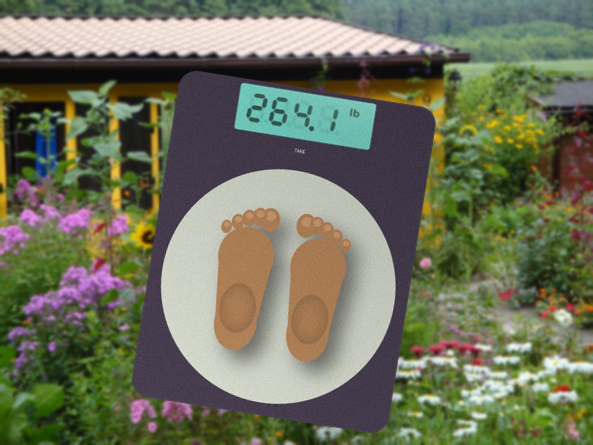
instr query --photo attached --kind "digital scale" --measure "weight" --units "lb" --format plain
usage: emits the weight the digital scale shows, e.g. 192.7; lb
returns 264.1; lb
